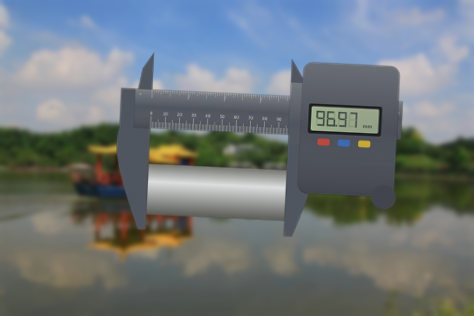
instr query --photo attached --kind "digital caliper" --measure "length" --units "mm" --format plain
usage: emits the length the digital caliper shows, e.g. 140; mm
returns 96.97; mm
